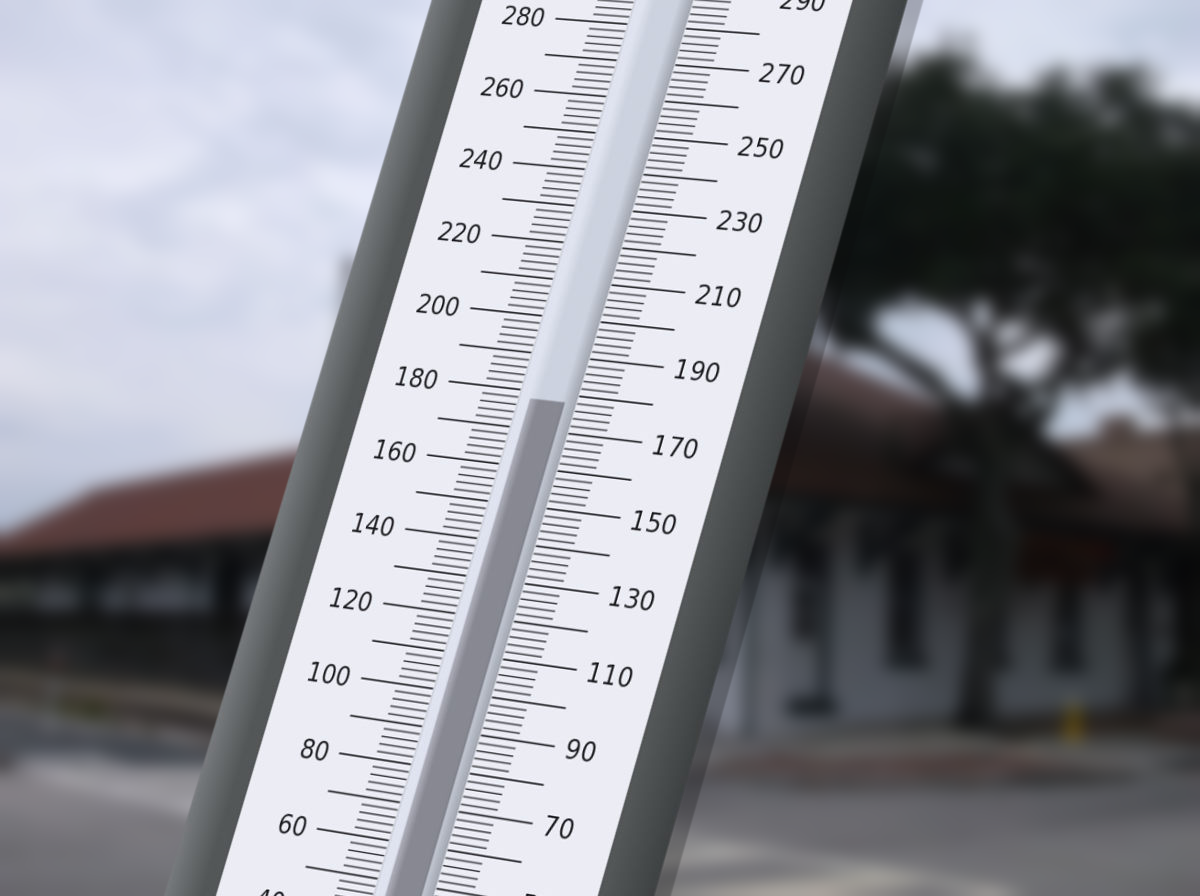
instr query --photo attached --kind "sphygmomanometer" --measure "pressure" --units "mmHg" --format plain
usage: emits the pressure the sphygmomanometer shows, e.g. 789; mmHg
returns 178; mmHg
